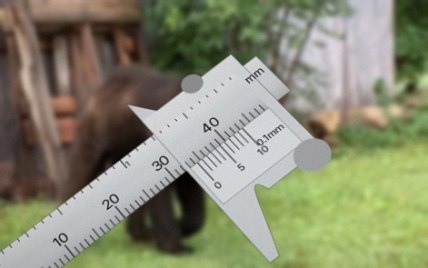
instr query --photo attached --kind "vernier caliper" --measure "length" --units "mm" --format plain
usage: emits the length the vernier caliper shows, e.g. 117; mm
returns 34.4; mm
